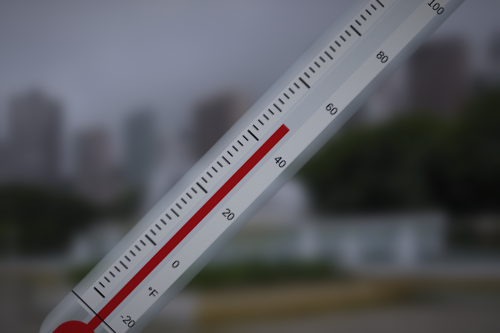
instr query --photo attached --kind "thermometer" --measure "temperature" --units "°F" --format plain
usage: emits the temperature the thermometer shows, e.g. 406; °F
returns 48; °F
